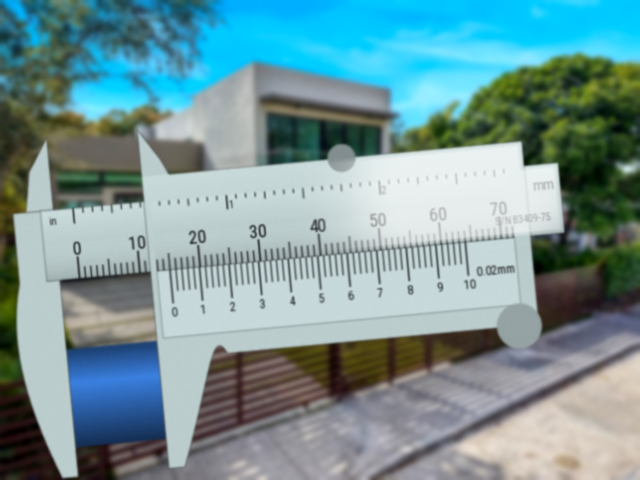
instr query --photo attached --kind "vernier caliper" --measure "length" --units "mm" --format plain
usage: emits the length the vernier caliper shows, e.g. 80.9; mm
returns 15.0; mm
